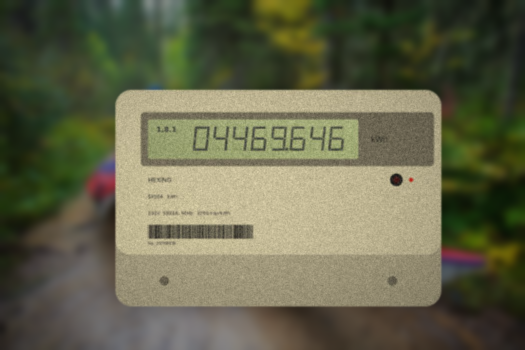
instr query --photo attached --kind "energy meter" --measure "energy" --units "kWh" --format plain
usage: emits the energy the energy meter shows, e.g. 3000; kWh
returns 4469.646; kWh
